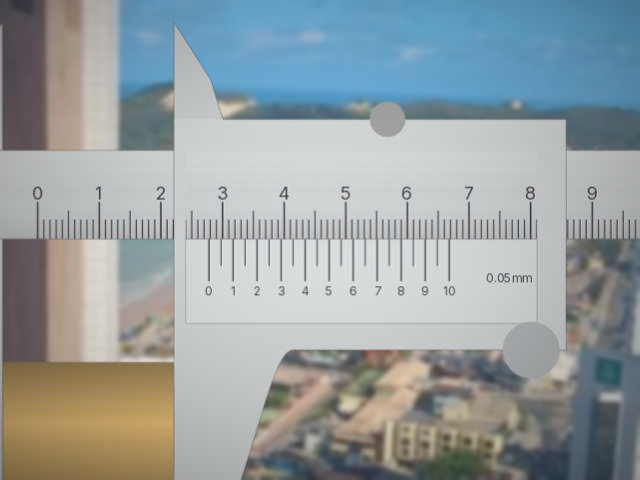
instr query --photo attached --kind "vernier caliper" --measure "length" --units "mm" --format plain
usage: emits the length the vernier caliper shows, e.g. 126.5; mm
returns 27.8; mm
